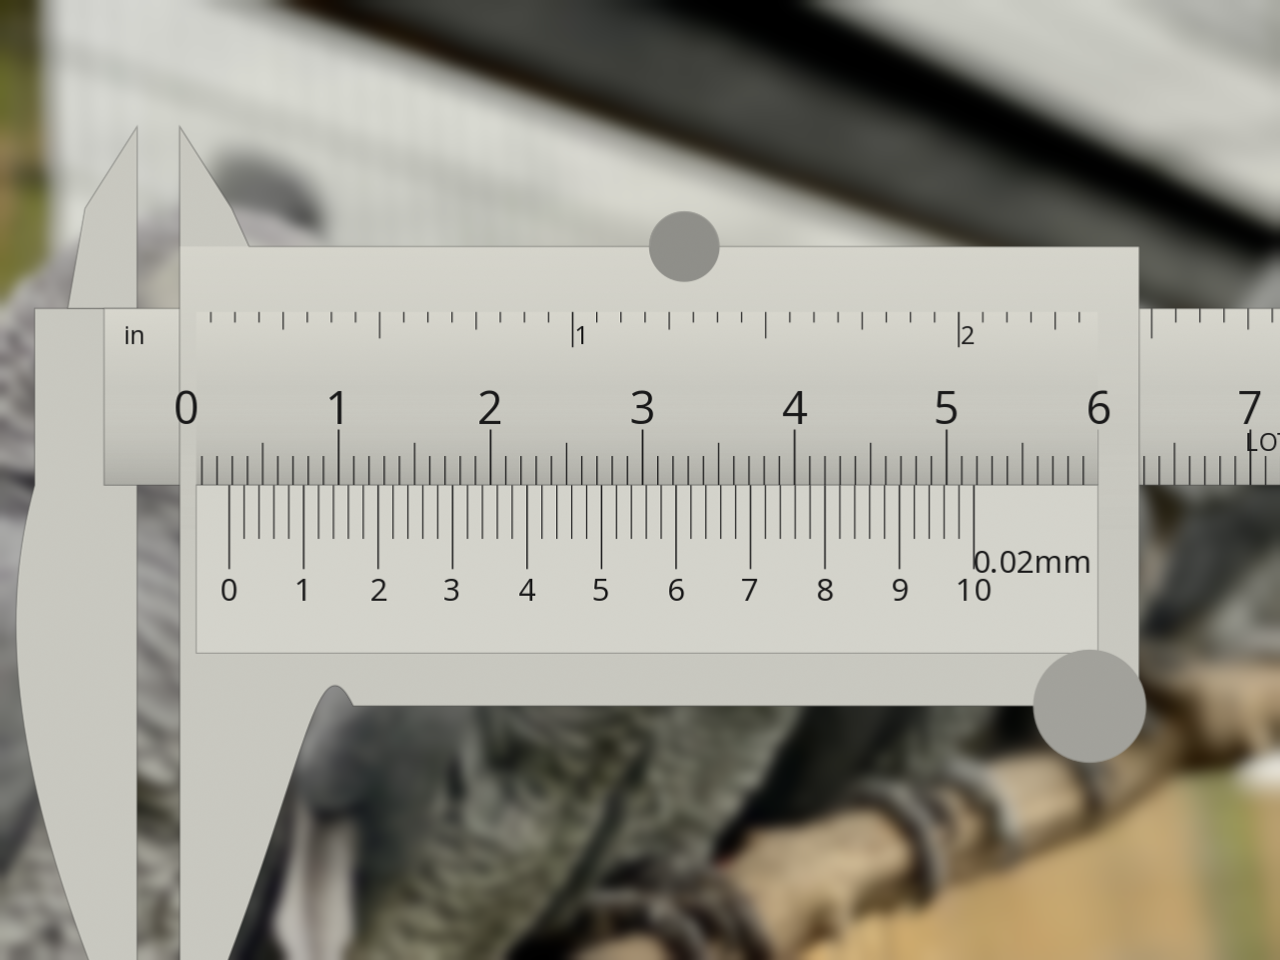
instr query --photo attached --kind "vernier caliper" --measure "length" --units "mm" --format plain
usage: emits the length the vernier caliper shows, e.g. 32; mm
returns 2.8; mm
